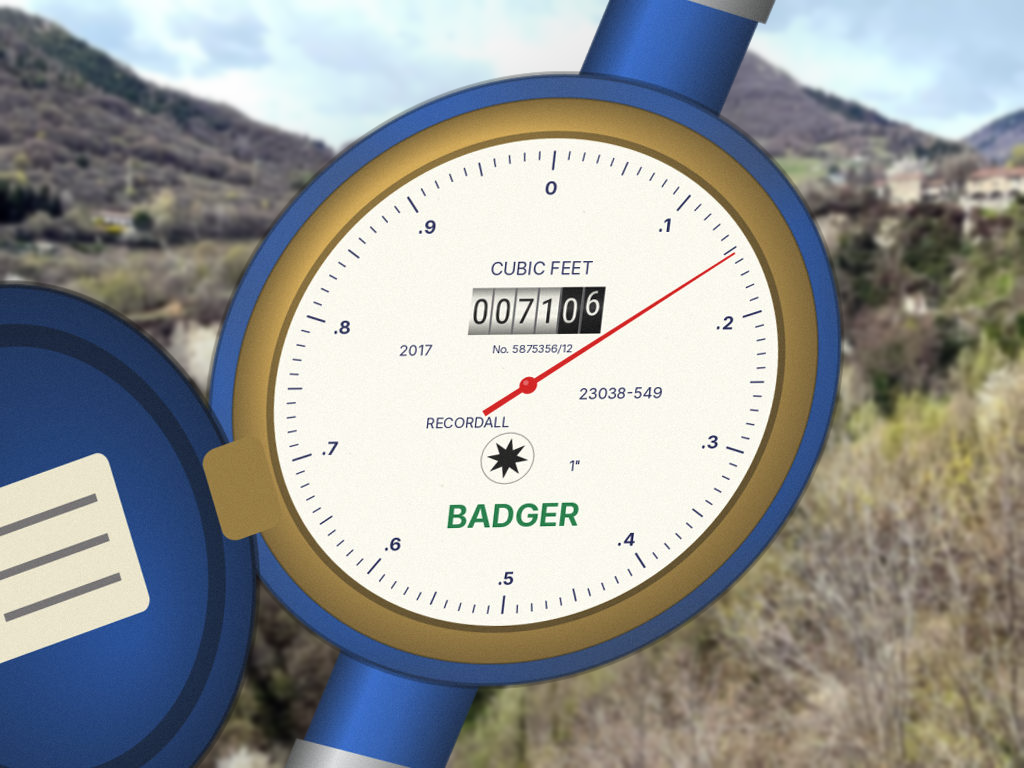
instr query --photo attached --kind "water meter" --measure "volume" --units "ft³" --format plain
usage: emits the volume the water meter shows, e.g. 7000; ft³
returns 7106.15; ft³
